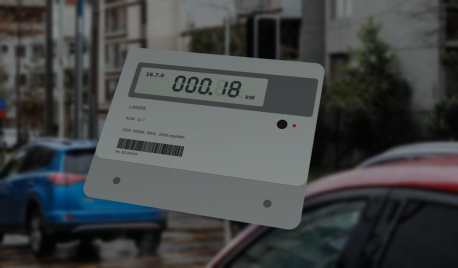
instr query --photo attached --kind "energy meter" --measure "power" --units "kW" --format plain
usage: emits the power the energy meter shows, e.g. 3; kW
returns 0.18; kW
